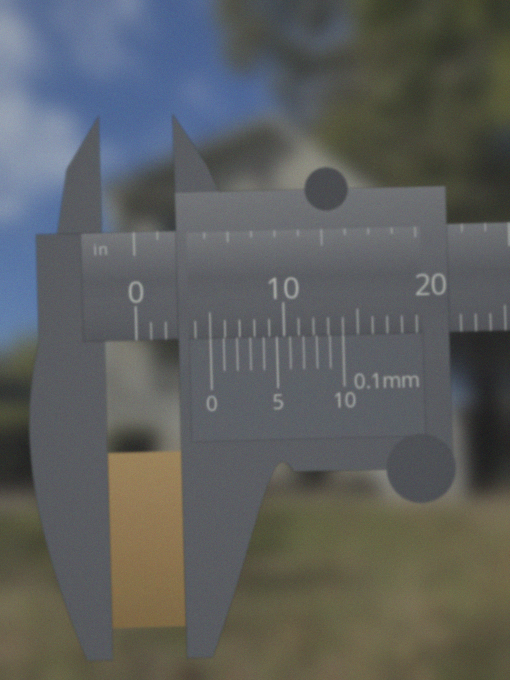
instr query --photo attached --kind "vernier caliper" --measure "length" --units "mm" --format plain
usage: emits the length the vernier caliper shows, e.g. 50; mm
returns 5.0; mm
